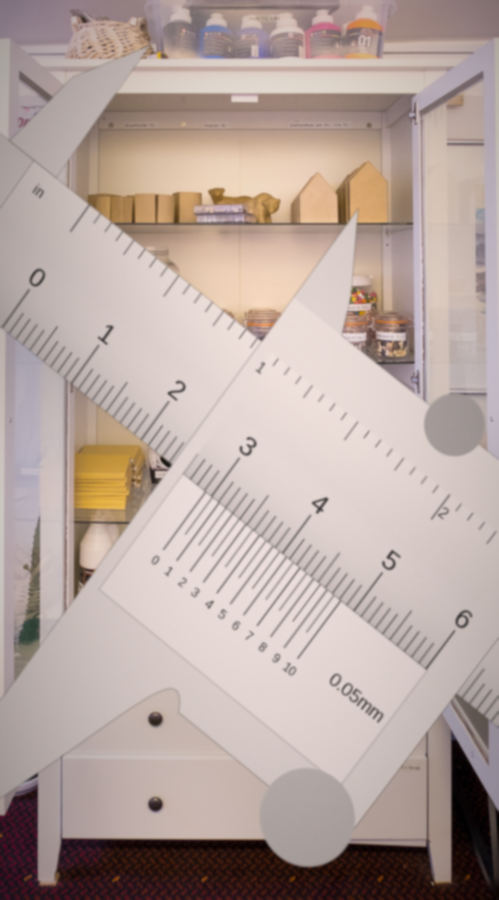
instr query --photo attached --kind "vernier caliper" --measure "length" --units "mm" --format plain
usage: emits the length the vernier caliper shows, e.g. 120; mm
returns 29.2; mm
